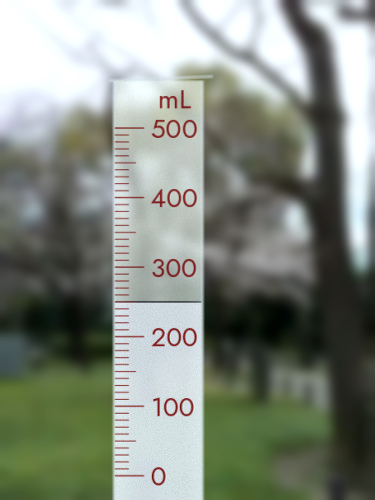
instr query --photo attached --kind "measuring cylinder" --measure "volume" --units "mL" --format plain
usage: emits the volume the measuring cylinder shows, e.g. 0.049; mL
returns 250; mL
